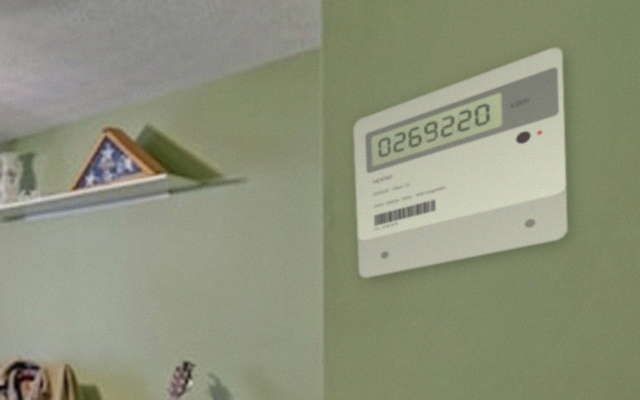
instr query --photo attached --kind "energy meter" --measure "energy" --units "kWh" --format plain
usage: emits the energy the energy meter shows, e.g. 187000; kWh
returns 269220; kWh
